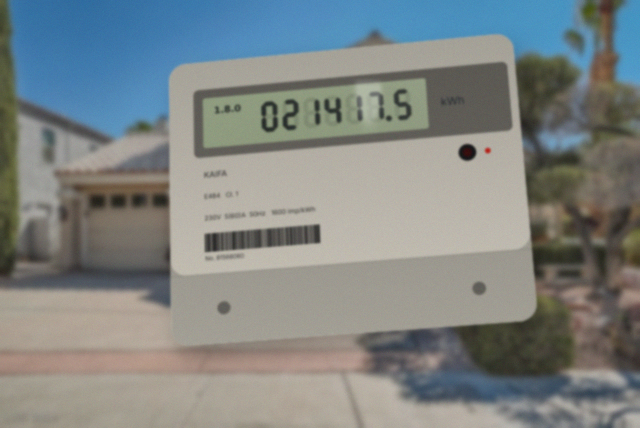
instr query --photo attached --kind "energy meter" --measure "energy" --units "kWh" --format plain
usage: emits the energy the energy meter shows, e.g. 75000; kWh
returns 21417.5; kWh
